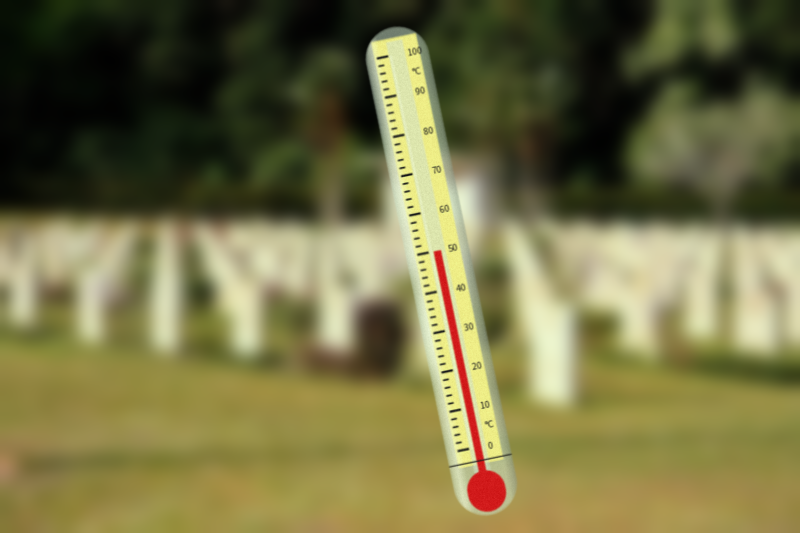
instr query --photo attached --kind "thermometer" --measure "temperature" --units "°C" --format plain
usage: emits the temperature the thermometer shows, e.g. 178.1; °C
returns 50; °C
